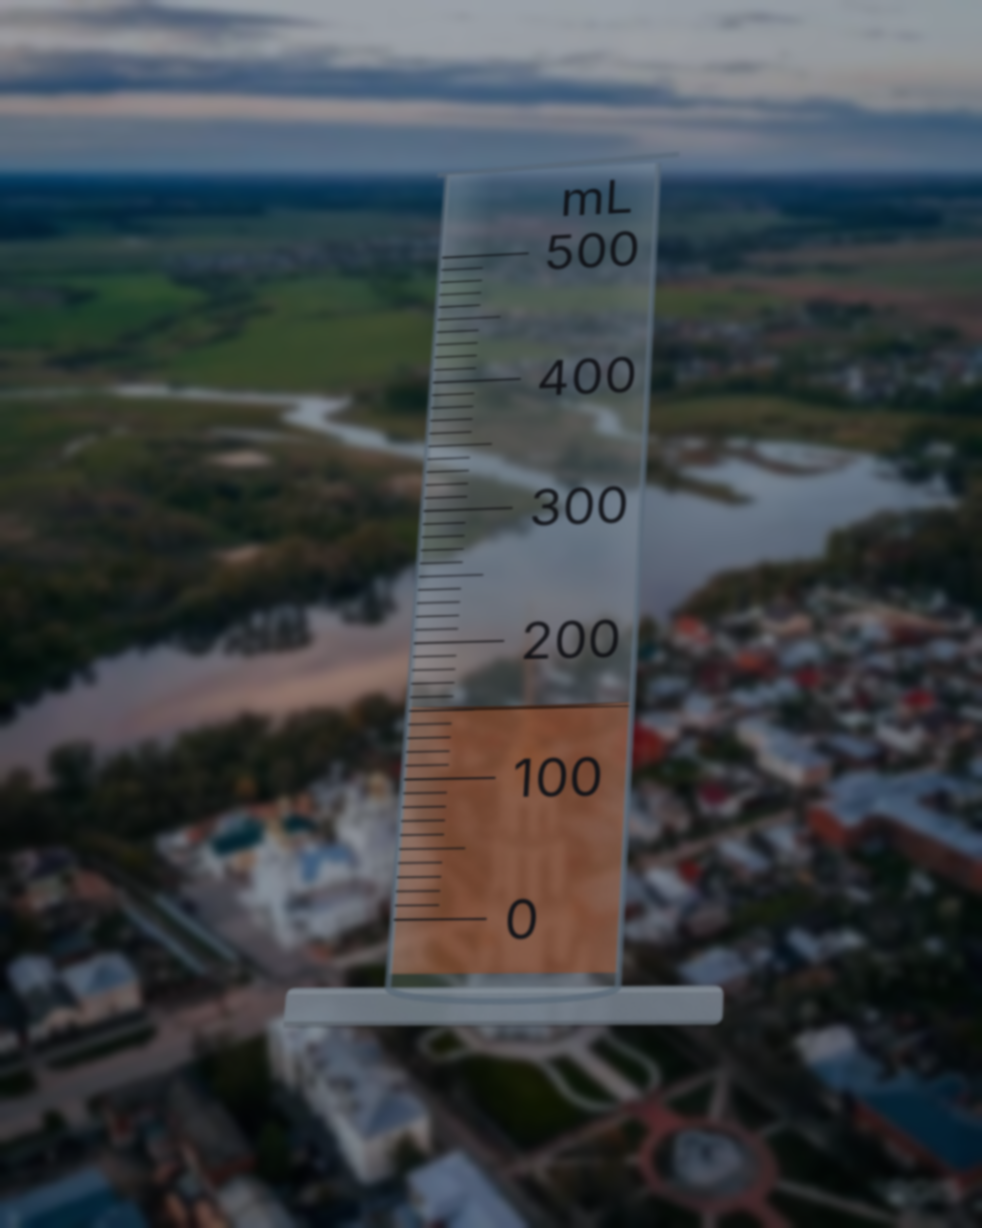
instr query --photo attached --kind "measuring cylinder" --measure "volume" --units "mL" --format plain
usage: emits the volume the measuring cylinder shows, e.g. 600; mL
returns 150; mL
